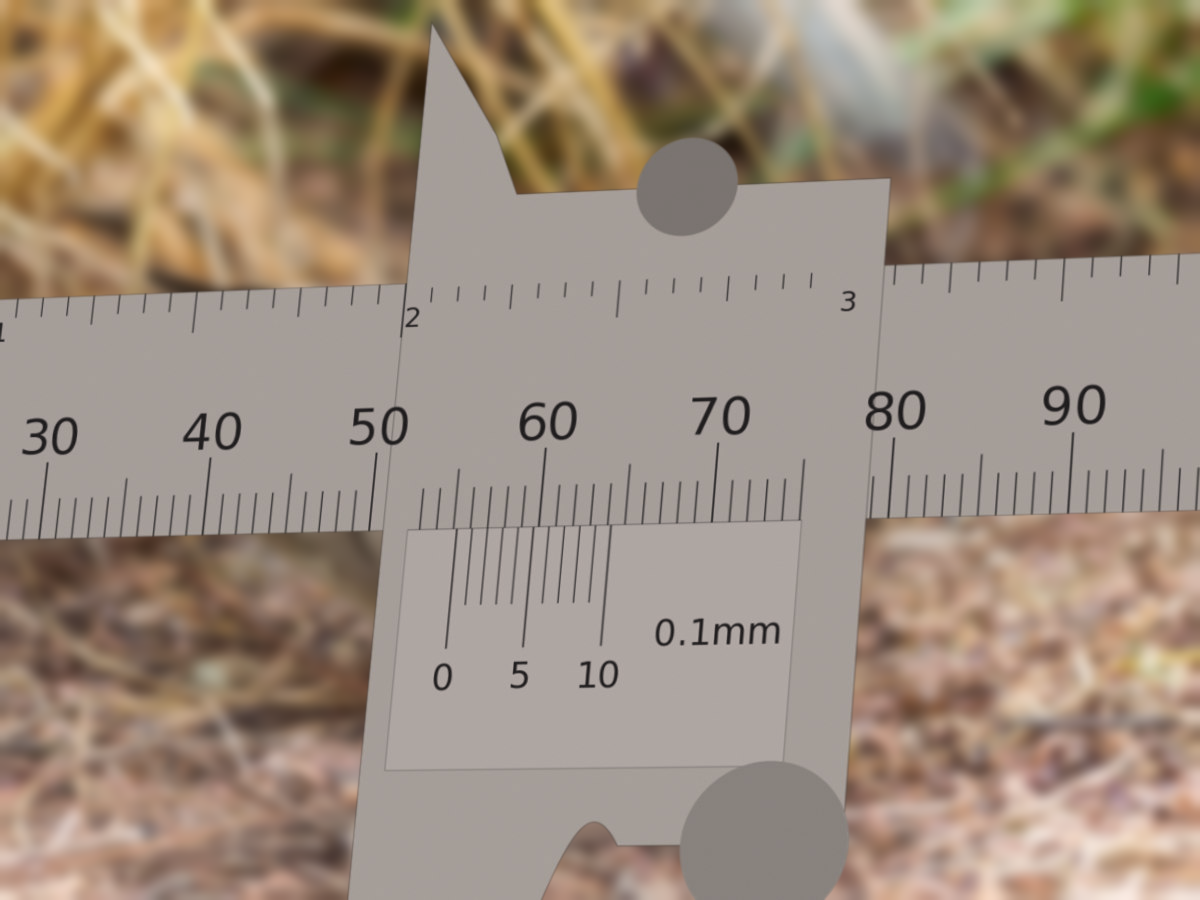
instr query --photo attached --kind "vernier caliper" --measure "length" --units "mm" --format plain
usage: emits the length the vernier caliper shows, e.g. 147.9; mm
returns 55.2; mm
